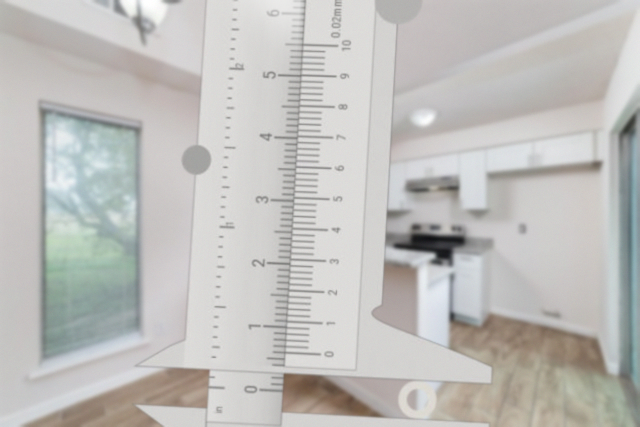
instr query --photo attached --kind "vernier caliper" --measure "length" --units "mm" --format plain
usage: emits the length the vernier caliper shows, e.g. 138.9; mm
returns 6.0; mm
